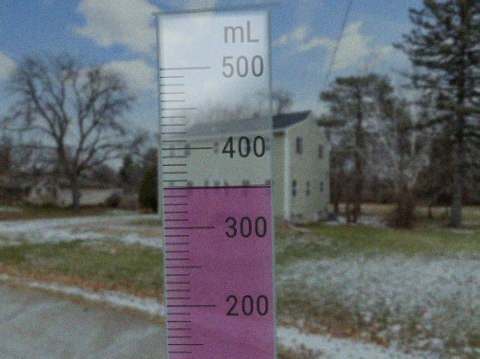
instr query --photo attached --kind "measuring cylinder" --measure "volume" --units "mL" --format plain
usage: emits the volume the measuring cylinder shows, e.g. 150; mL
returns 350; mL
